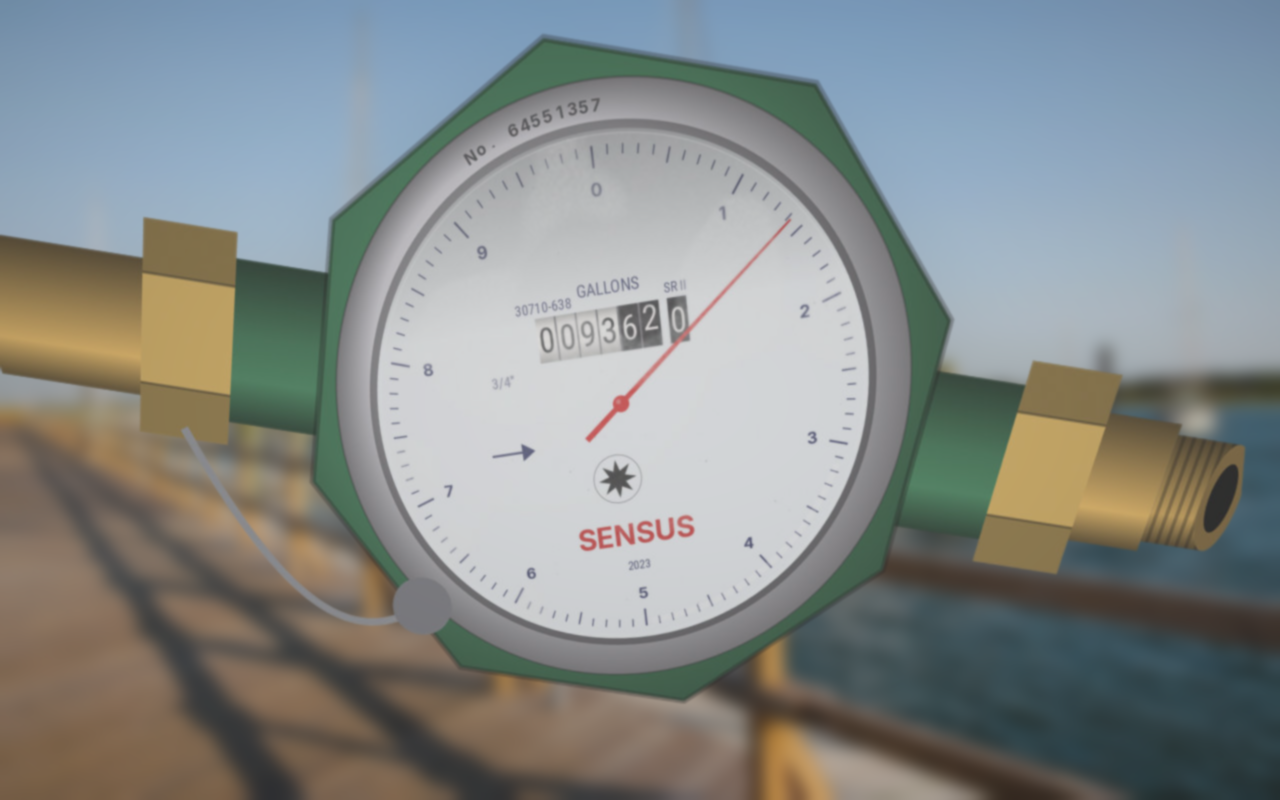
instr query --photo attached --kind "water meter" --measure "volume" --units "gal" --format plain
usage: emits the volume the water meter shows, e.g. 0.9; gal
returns 93621.4; gal
